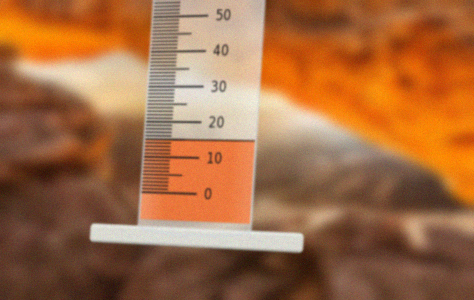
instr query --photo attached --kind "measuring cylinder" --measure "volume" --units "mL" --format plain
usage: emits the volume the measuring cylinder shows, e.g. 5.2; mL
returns 15; mL
